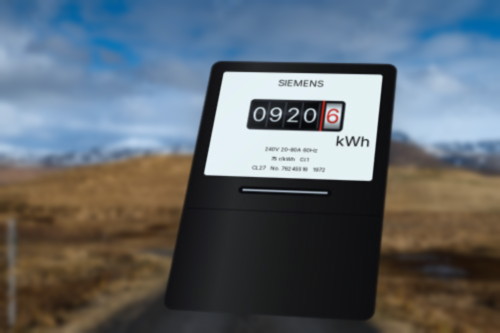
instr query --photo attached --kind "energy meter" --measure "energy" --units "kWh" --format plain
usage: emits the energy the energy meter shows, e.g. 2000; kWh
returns 920.6; kWh
